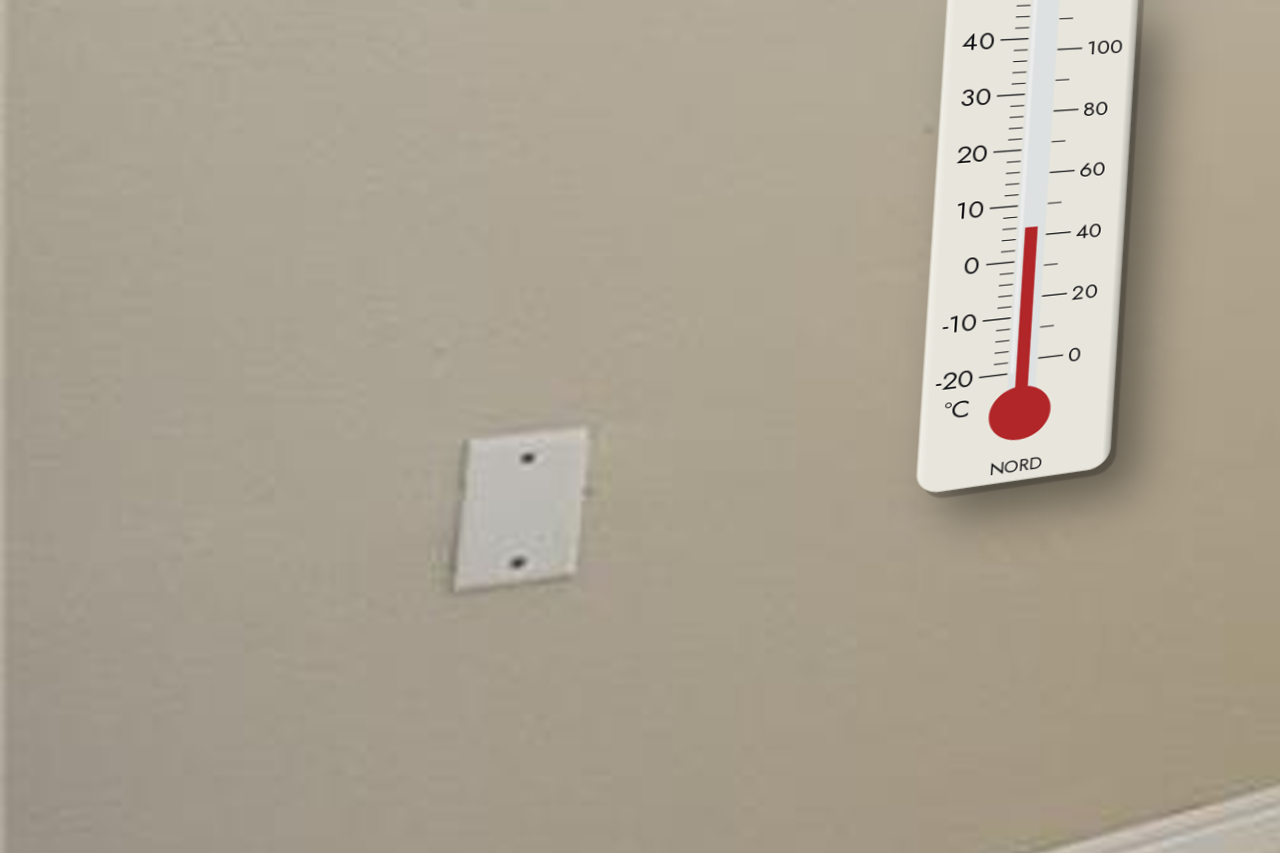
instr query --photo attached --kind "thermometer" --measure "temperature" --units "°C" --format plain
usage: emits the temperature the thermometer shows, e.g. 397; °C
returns 6; °C
